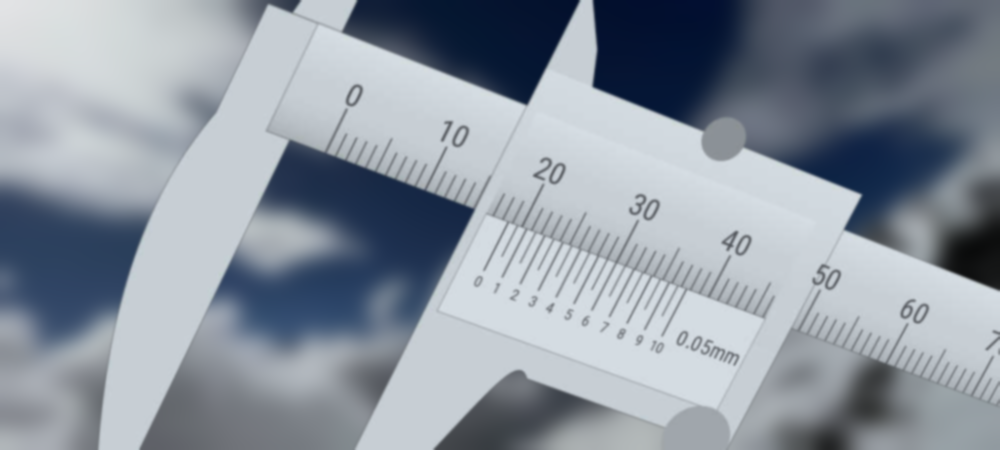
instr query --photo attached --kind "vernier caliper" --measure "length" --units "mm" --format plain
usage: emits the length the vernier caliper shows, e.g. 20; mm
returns 18.6; mm
